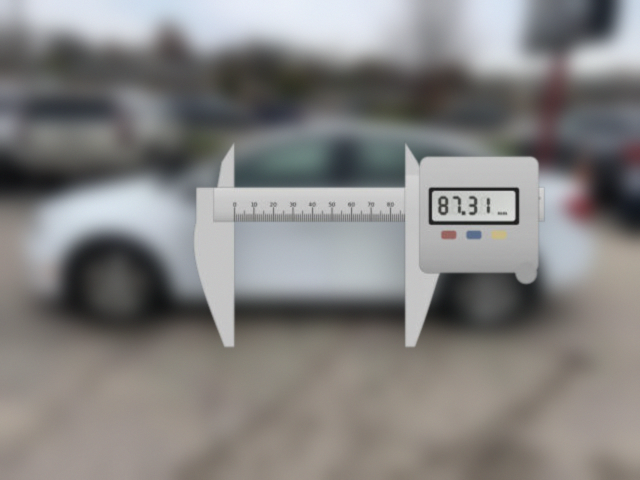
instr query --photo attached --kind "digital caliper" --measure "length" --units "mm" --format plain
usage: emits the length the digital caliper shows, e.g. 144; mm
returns 87.31; mm
